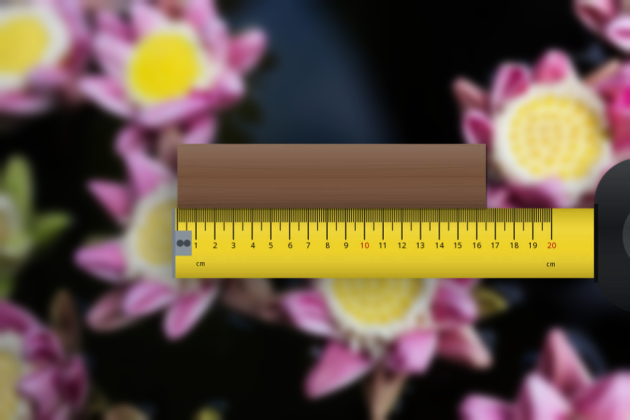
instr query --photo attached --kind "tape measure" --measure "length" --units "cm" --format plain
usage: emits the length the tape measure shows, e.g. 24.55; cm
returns 16.5; cm
